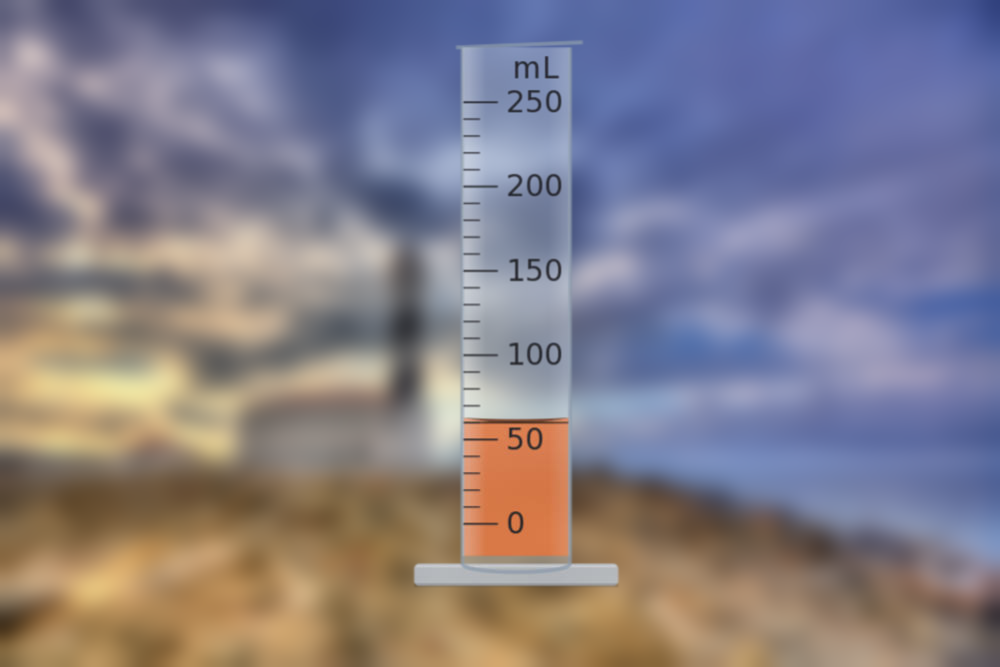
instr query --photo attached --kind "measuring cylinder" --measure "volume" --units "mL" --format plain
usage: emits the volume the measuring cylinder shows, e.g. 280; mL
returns 60; mL
